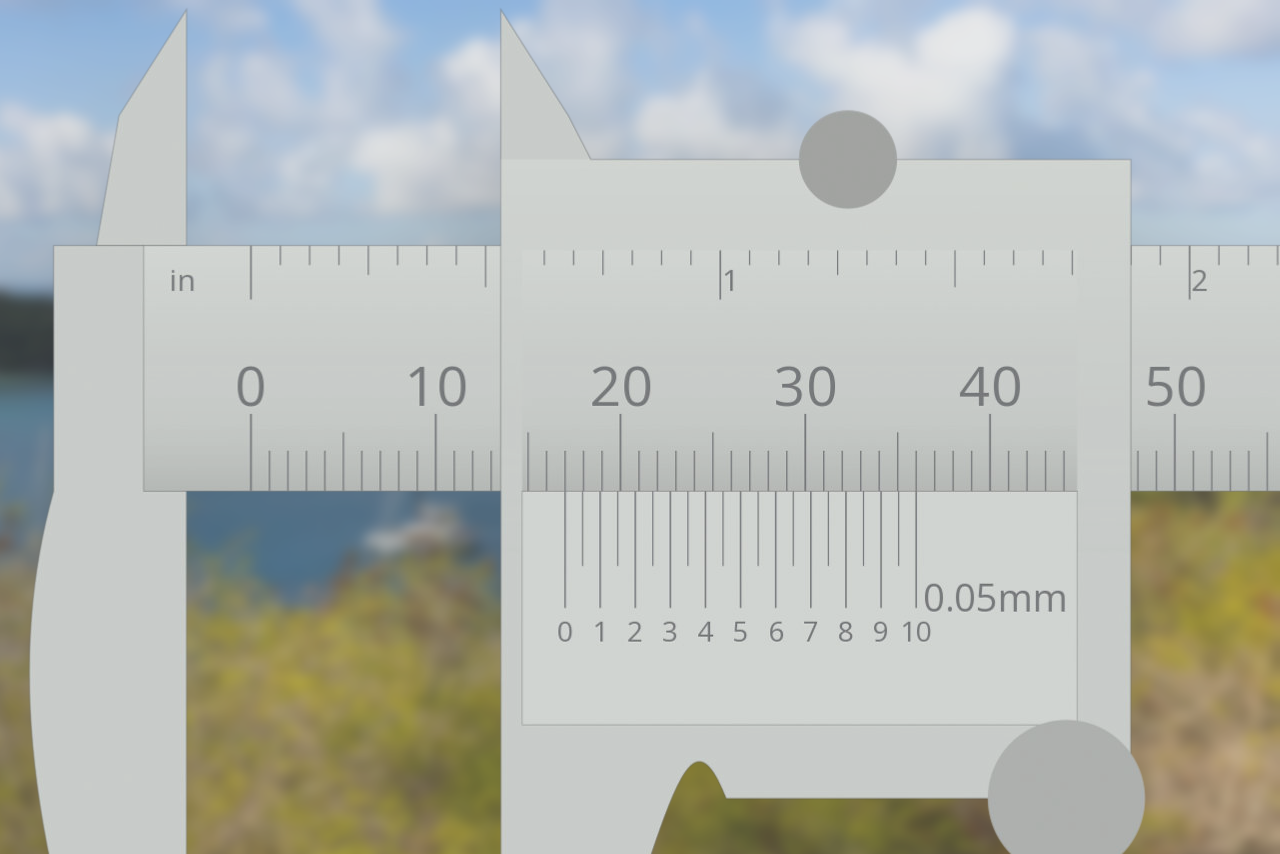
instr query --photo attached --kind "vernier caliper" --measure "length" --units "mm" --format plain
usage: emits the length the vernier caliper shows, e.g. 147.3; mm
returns 17.0; mm
